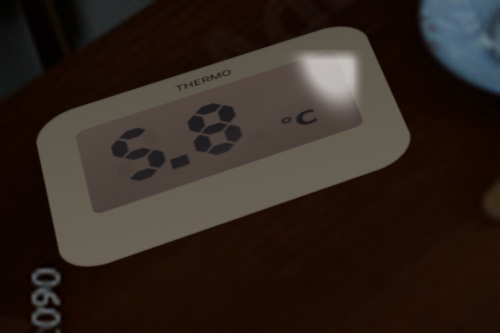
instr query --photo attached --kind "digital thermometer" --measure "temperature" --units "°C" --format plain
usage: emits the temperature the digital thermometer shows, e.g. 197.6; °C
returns 5.8; °C
